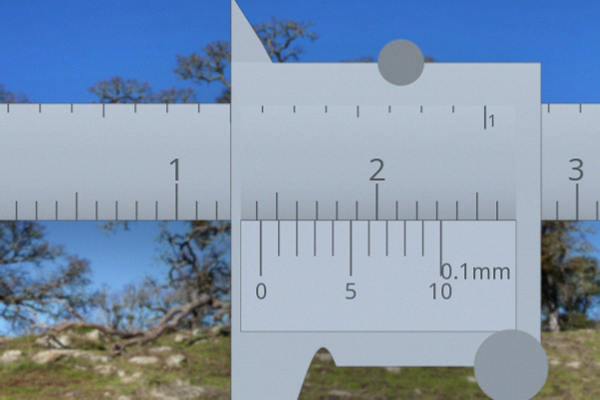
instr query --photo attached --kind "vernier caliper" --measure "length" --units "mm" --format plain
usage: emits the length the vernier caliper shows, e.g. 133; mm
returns 14.2; mm
